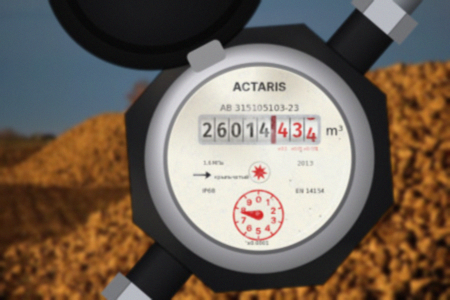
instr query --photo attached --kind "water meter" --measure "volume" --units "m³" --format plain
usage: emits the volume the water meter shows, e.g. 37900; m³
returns 26014.4337; m³
